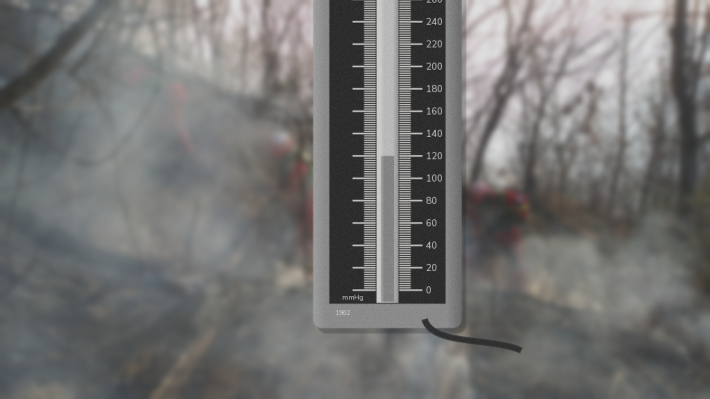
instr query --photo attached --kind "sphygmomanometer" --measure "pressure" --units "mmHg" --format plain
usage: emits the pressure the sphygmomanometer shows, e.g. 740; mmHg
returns 120; mmHg
